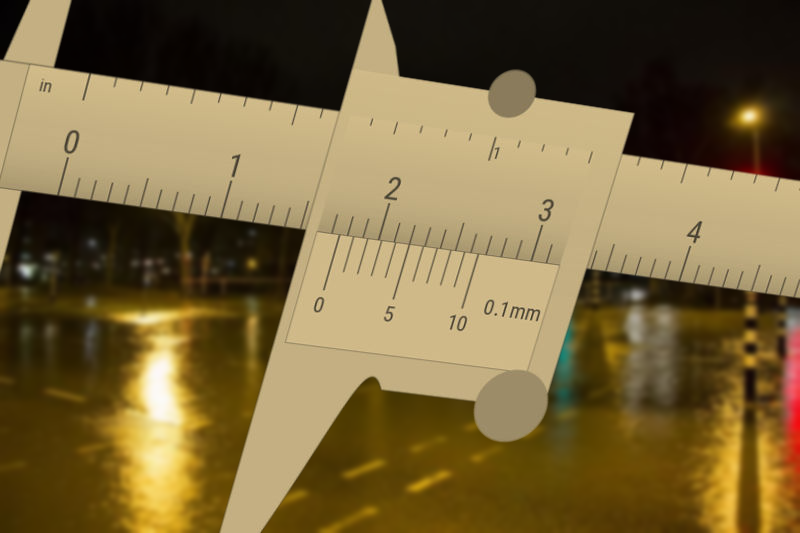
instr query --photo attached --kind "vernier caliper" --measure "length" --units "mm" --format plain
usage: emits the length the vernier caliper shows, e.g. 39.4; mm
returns 17.5; mm
